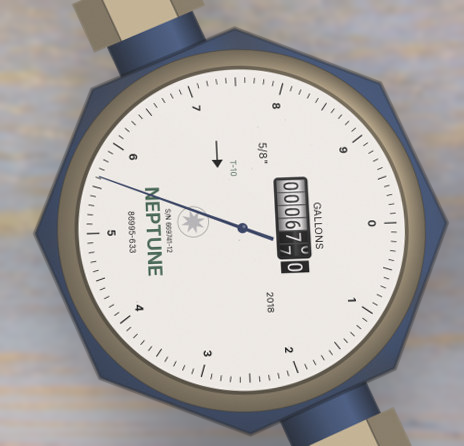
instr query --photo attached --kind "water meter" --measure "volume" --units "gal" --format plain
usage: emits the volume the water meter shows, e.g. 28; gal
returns 6765.6; gal
